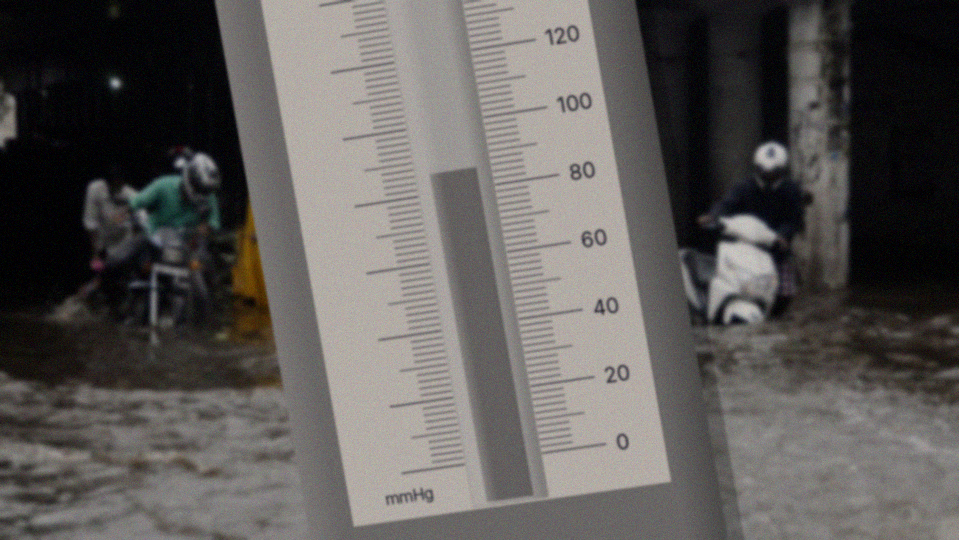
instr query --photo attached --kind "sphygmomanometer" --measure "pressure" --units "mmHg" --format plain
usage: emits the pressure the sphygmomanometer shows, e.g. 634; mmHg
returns 86; mmHg
